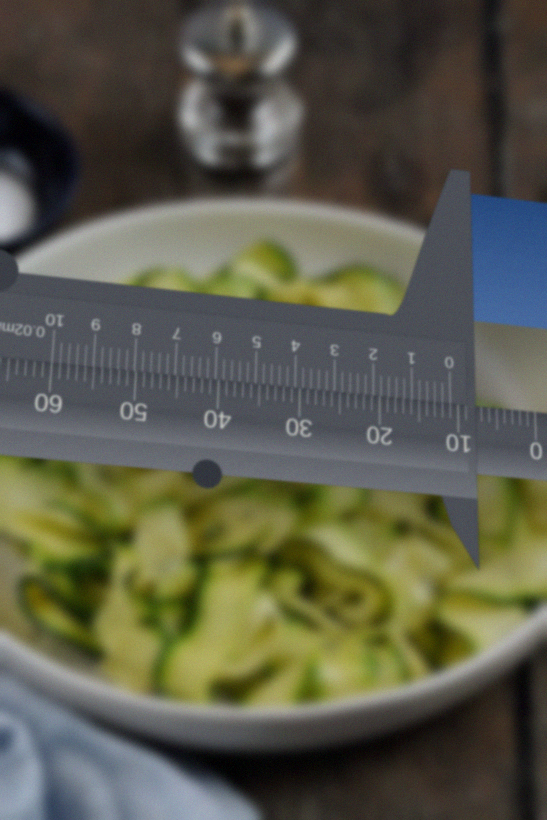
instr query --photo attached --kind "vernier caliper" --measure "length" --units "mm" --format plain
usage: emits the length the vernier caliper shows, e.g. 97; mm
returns 11.0; mm
